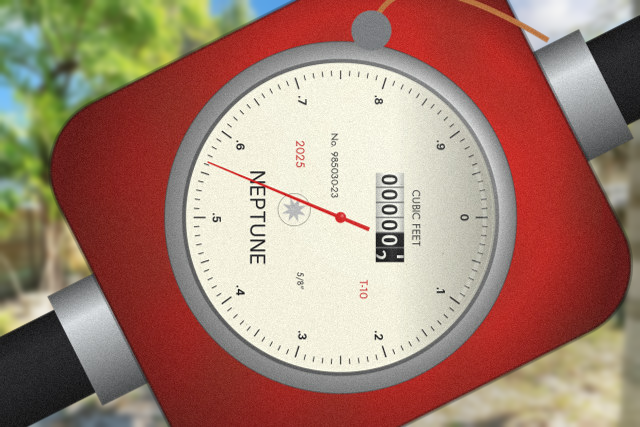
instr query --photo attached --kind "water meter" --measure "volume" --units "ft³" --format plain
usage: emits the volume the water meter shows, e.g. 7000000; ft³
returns 1.56; ft³
